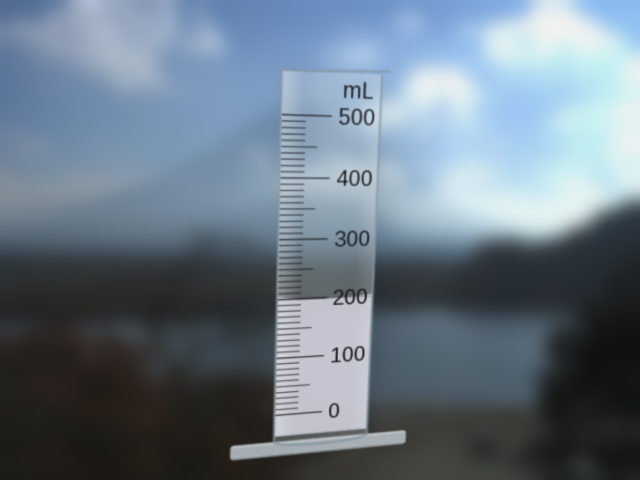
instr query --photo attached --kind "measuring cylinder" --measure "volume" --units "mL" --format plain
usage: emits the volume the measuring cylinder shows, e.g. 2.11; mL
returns 200; mL
